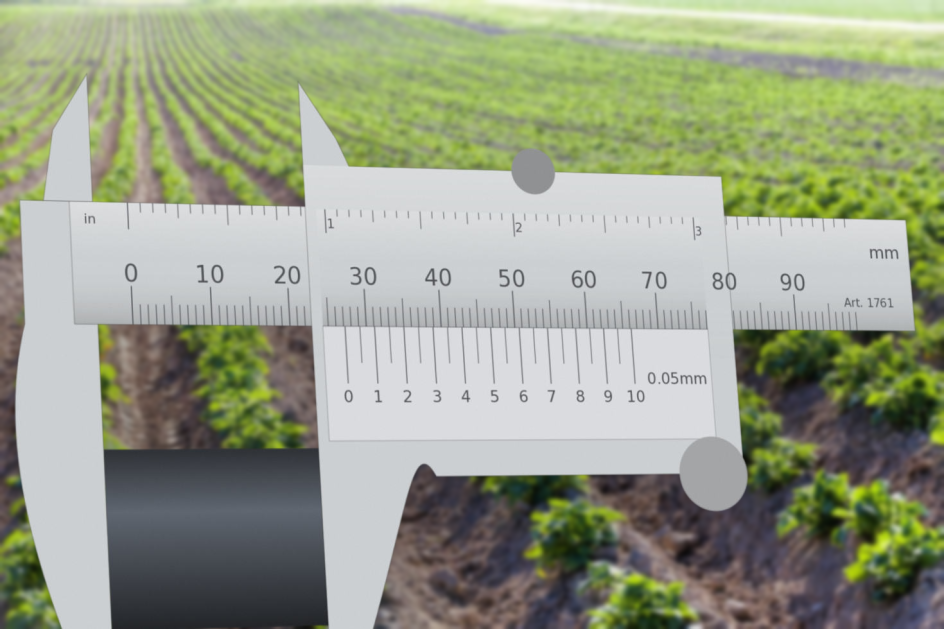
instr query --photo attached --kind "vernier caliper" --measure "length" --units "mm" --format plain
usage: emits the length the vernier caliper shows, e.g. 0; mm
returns 27.2; mm
